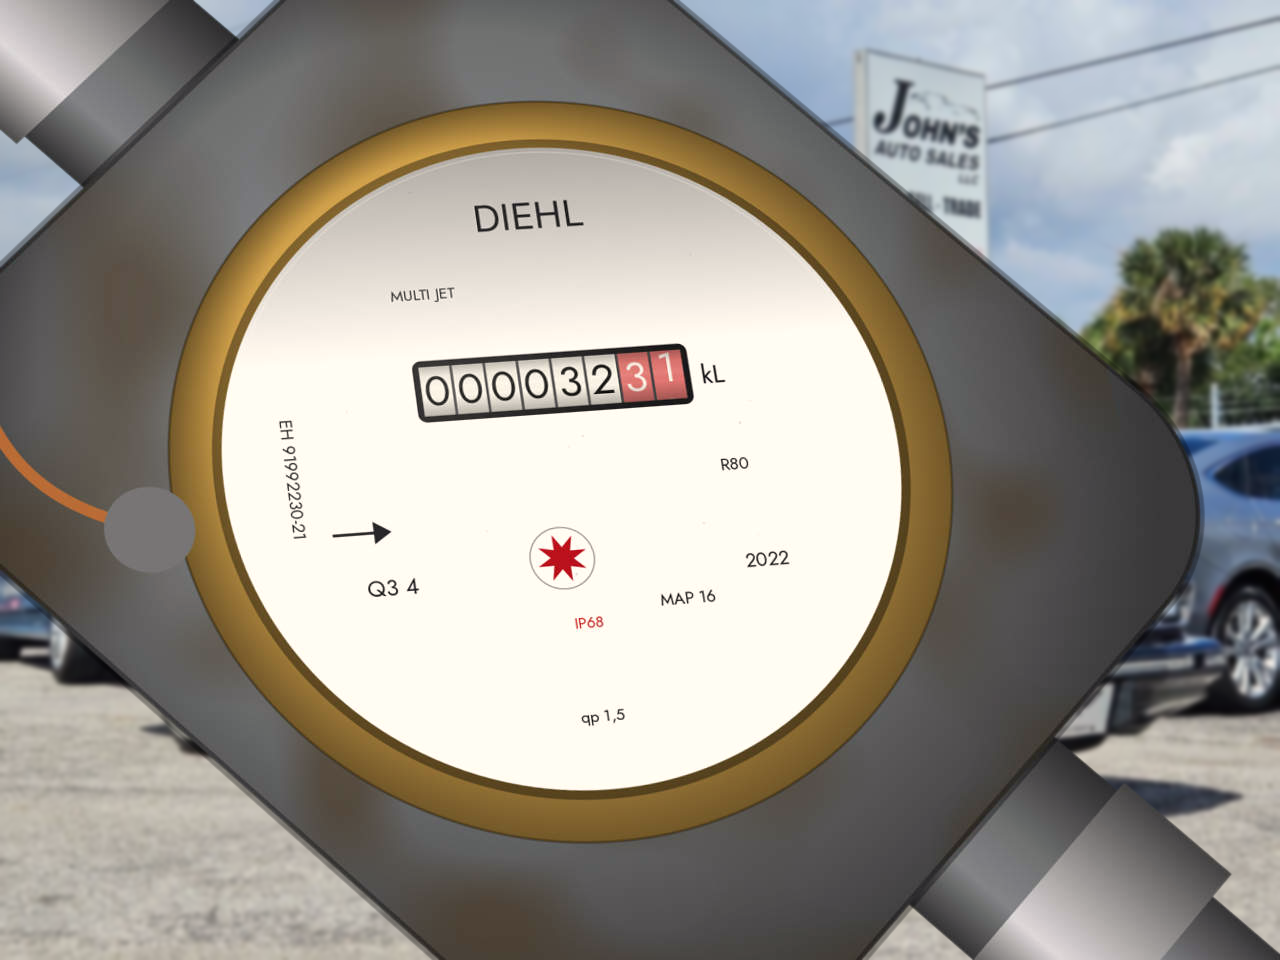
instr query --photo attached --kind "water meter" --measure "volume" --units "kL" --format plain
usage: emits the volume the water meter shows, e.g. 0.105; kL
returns 32.31; kL
